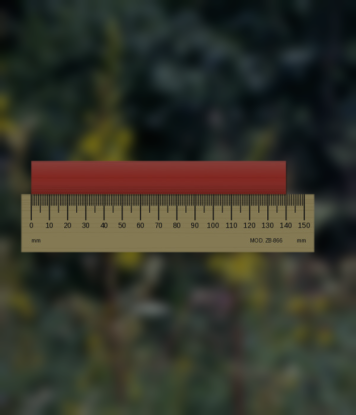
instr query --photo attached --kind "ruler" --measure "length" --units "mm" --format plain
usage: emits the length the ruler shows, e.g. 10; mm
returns 140; mm
